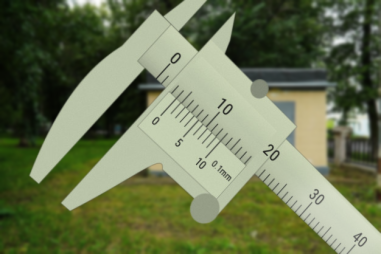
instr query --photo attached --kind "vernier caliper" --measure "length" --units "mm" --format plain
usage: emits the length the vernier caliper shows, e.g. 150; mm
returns 4.0; mm
